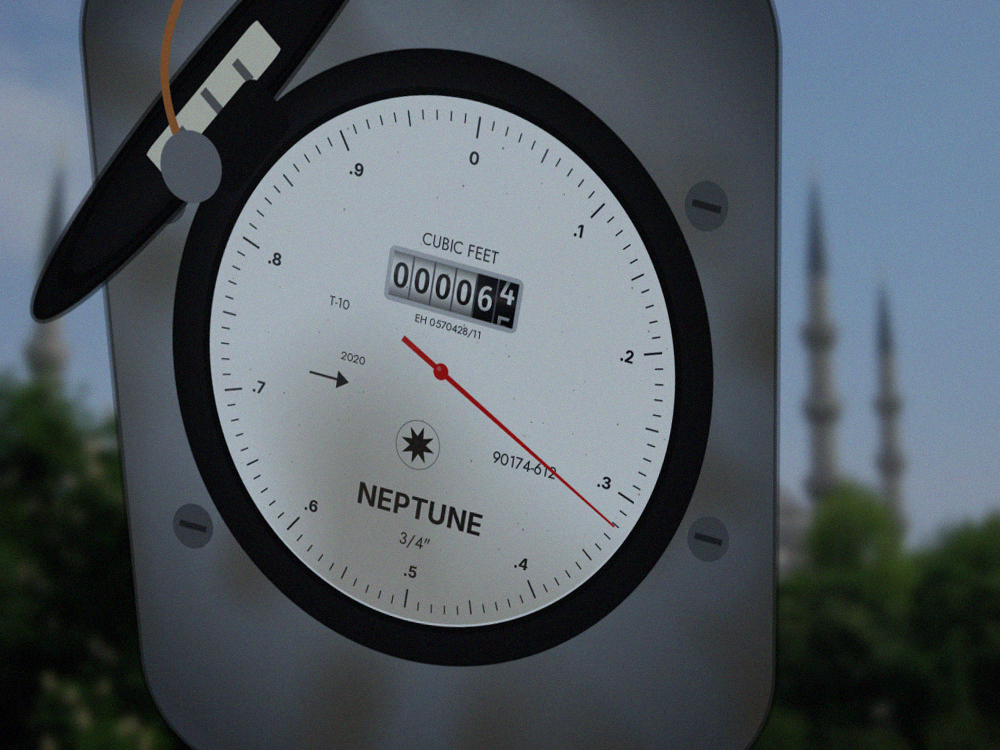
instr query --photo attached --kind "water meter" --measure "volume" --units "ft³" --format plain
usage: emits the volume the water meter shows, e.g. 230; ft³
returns 64.32; ft³
